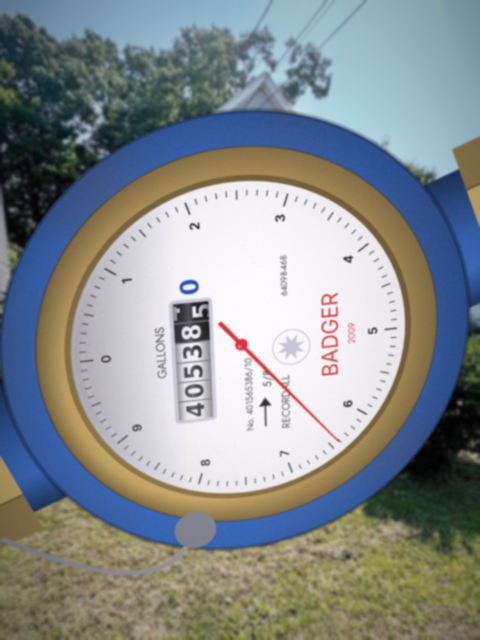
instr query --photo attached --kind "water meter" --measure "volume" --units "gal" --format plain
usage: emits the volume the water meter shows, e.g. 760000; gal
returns 4053846.4; gal
